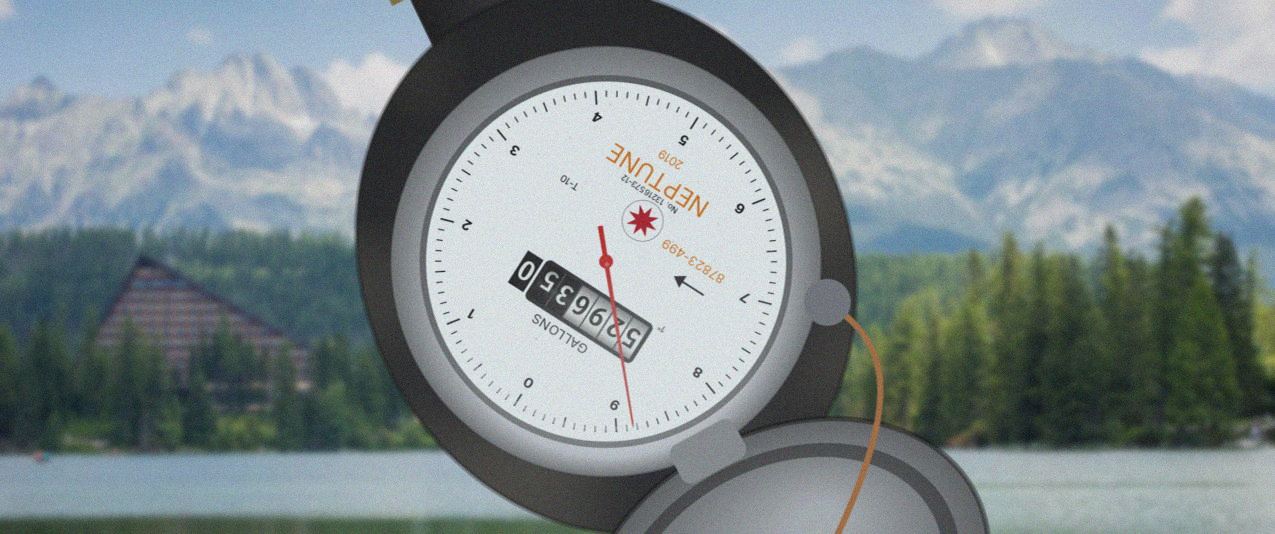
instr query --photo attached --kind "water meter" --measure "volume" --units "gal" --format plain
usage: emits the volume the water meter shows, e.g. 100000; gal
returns 5296348.8; gal
